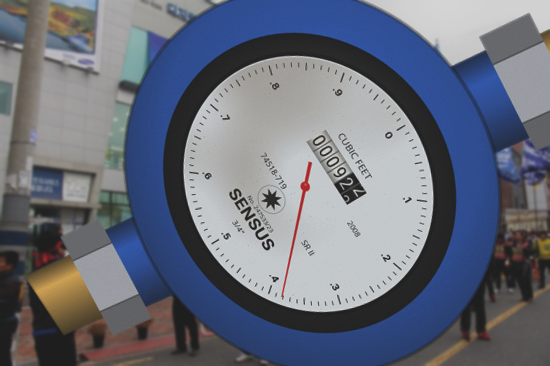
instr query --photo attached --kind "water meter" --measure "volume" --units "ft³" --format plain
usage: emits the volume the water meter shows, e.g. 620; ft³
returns 922.38; ft³
